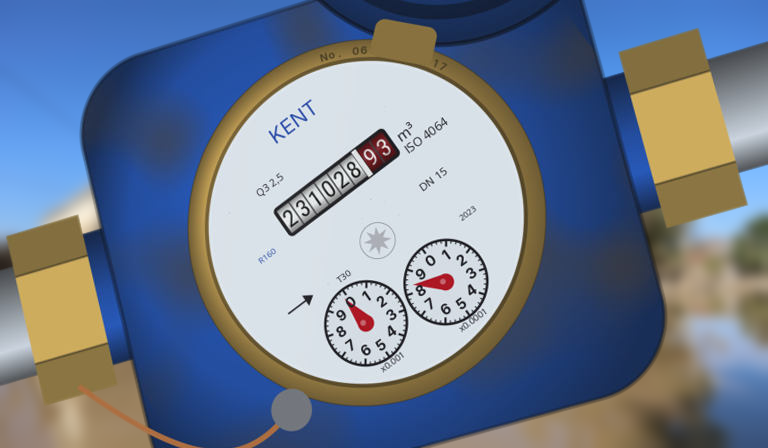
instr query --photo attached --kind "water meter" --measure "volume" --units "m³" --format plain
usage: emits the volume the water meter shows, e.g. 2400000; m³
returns 231028.9298; m³
